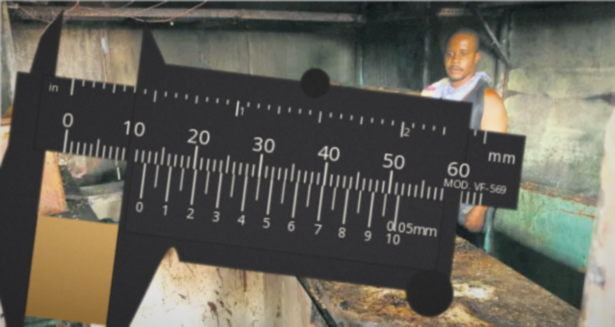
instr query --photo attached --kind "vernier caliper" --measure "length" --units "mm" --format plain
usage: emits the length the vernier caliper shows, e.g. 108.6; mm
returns 12.5; mm
